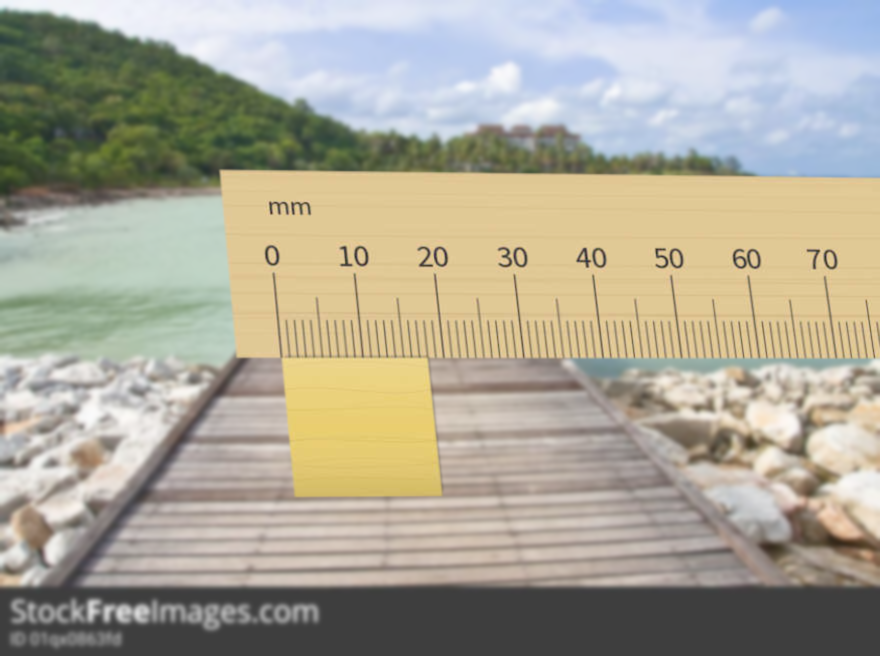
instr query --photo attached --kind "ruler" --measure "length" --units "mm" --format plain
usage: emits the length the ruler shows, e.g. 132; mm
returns 18; mm
